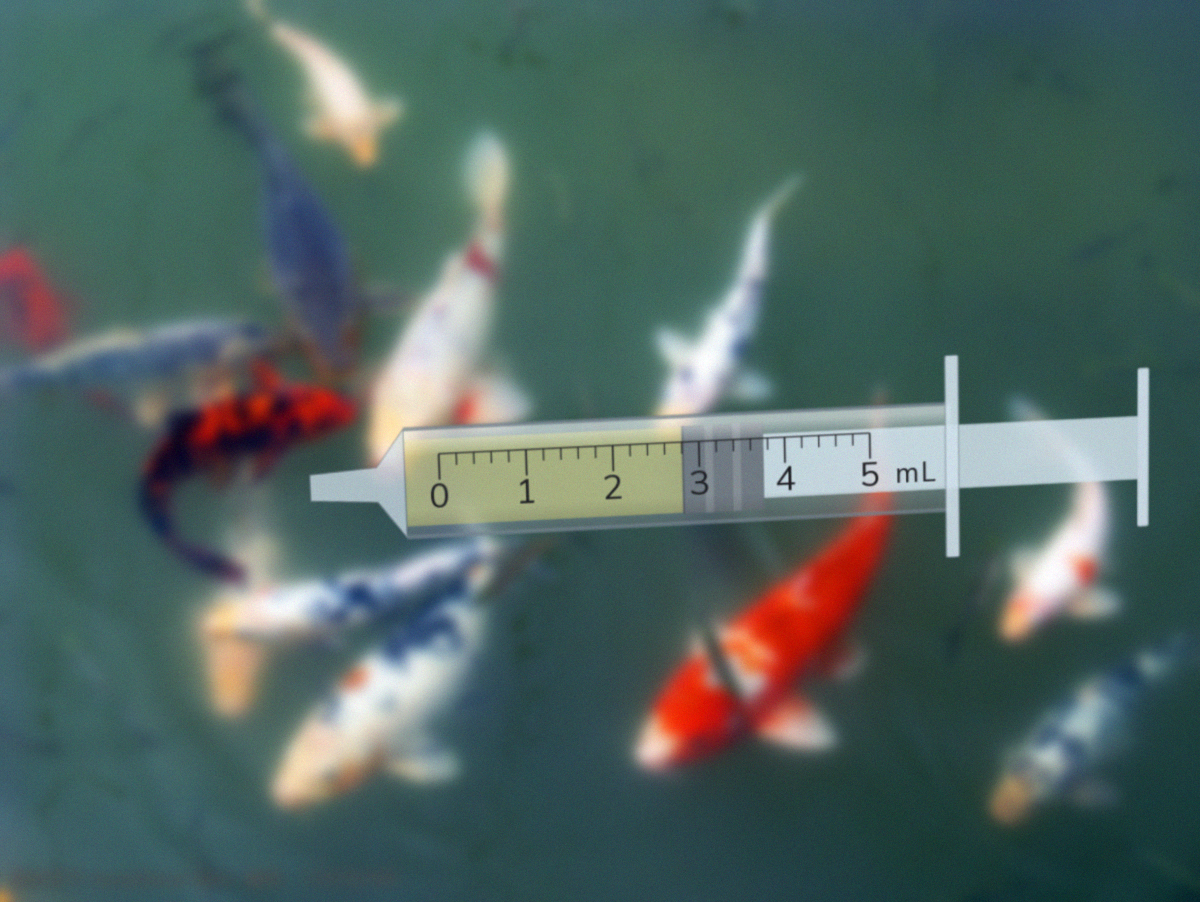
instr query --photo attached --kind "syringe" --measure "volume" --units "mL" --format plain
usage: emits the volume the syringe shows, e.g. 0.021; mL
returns 2.8; mL
